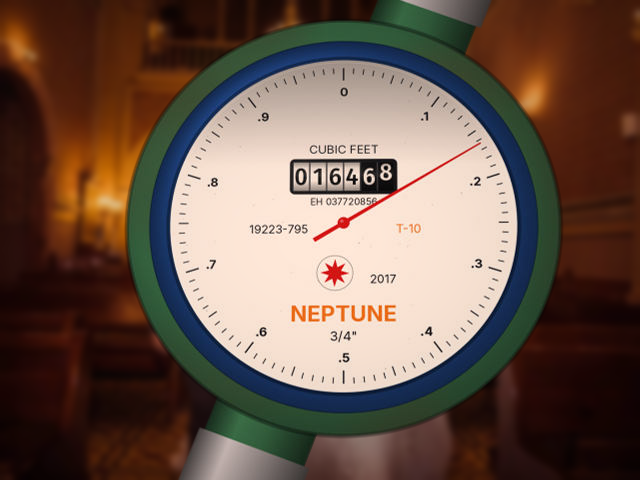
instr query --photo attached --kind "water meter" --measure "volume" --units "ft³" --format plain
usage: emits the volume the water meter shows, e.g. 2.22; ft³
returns 16468.16; ft³
